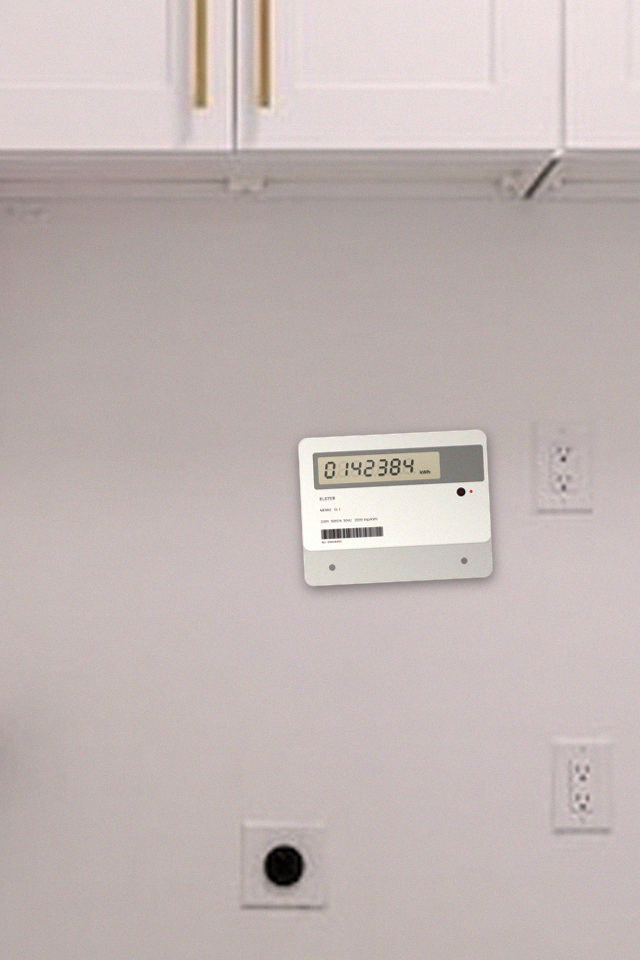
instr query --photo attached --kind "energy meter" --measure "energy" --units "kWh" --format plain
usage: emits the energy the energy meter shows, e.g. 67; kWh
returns 142384; kWh
